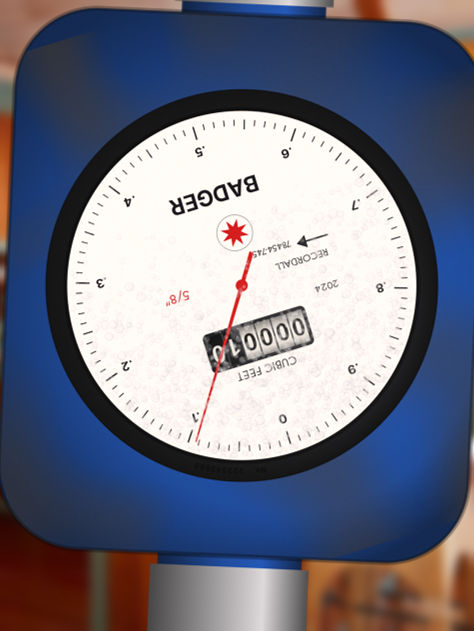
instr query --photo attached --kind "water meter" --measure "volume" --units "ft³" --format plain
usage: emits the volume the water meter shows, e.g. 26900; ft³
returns 10.09; ft³
